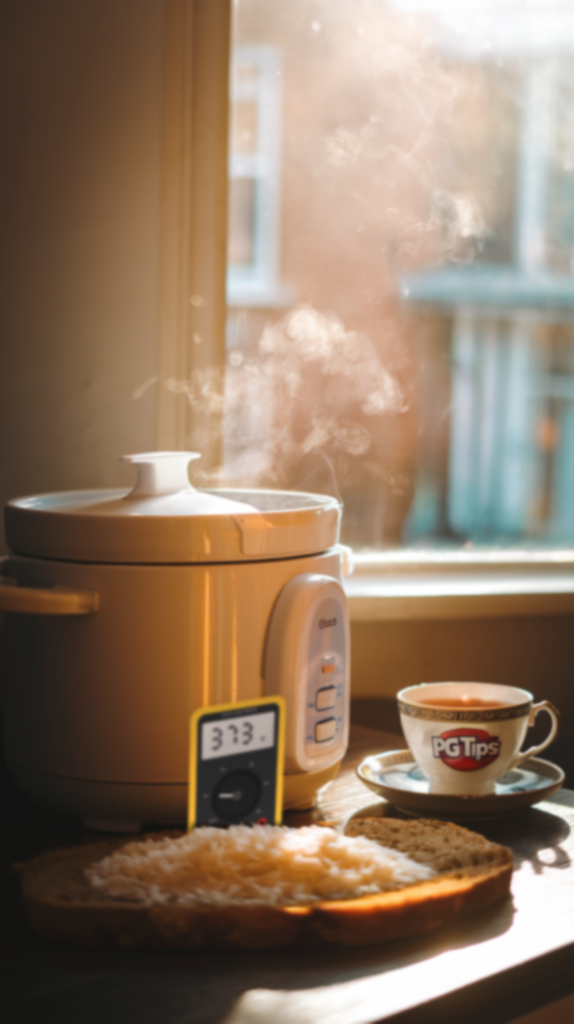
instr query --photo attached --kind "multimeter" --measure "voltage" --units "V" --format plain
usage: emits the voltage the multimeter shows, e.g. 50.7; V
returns 373; V
